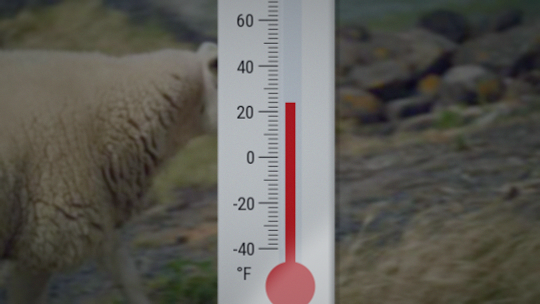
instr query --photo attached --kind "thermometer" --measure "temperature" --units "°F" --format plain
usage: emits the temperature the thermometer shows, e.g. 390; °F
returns 24; °F
